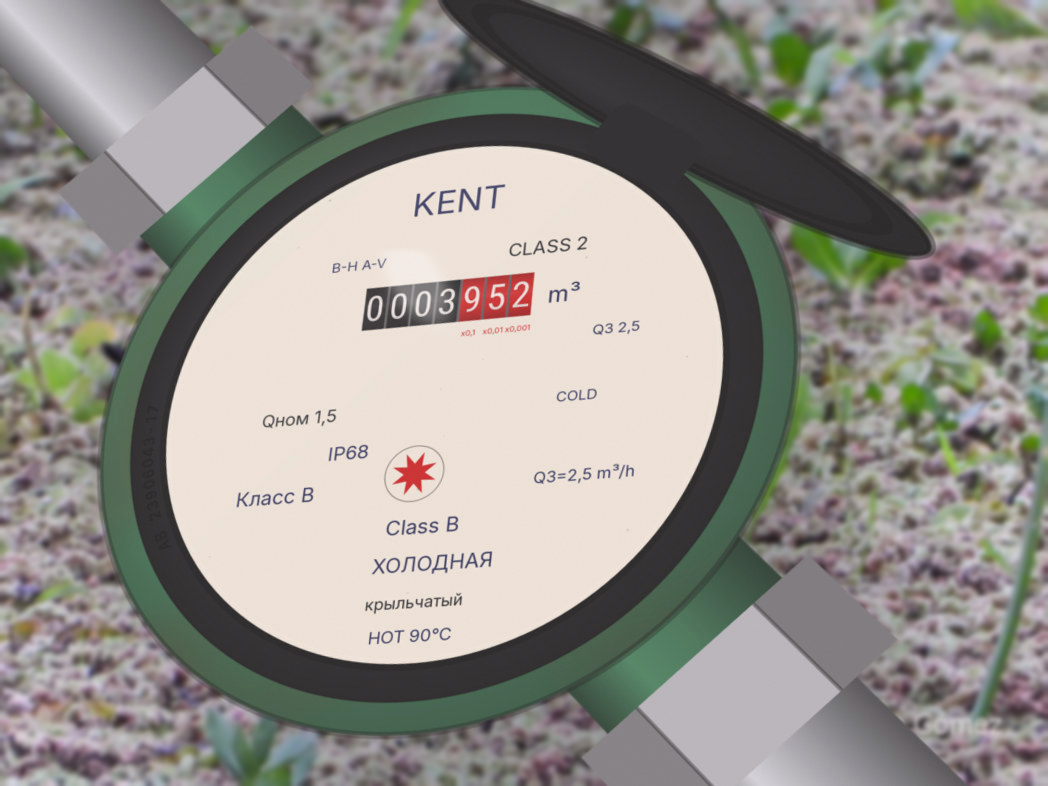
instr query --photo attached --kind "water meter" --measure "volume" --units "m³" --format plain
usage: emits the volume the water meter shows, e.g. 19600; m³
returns 3.952; m³
